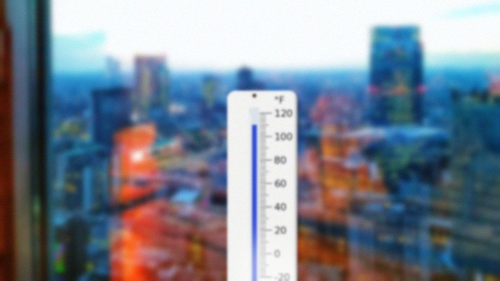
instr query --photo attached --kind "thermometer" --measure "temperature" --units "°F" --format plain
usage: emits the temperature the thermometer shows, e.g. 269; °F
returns 110; °F
